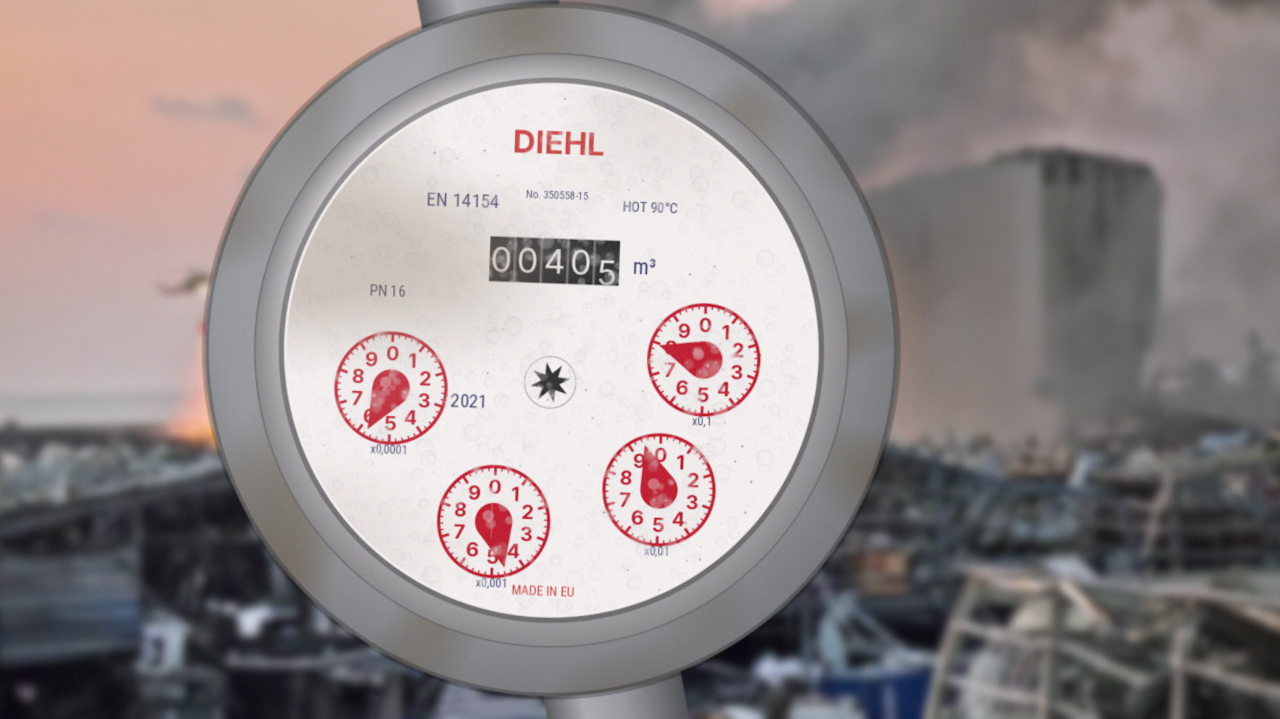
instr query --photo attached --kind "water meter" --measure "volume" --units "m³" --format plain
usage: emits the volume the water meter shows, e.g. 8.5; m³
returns 404.7945; m³
